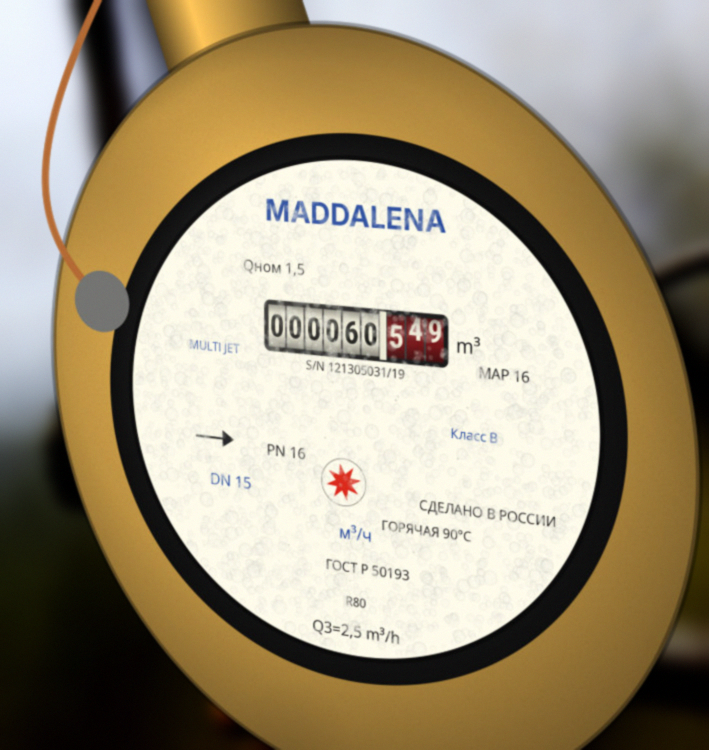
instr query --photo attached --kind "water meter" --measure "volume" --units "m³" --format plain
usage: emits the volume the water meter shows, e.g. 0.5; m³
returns 60.549; m³
